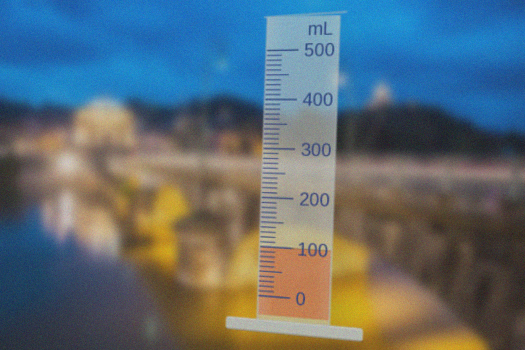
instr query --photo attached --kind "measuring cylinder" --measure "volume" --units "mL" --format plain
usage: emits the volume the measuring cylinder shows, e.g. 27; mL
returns 100; mL
